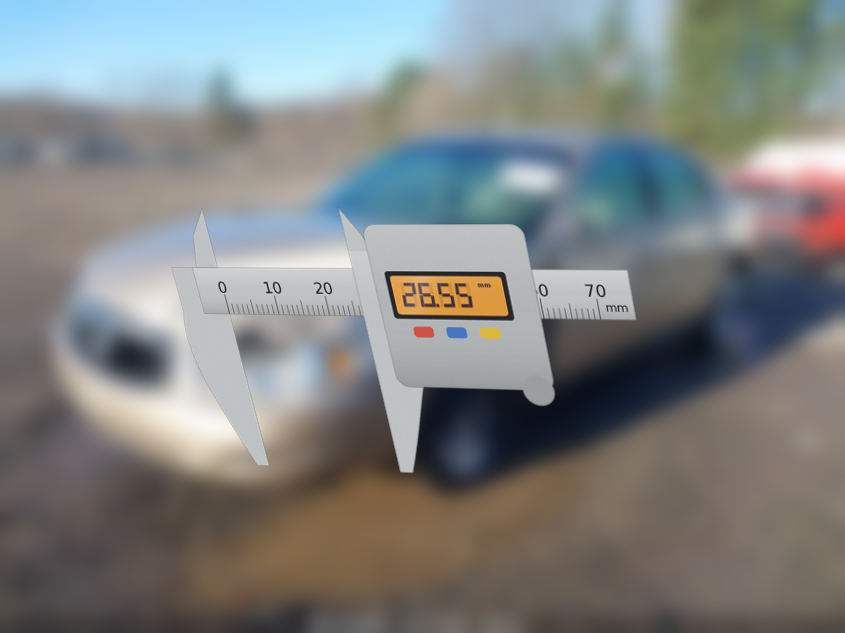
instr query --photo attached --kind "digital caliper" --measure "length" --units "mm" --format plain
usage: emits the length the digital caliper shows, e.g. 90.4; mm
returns 26.55; mm
